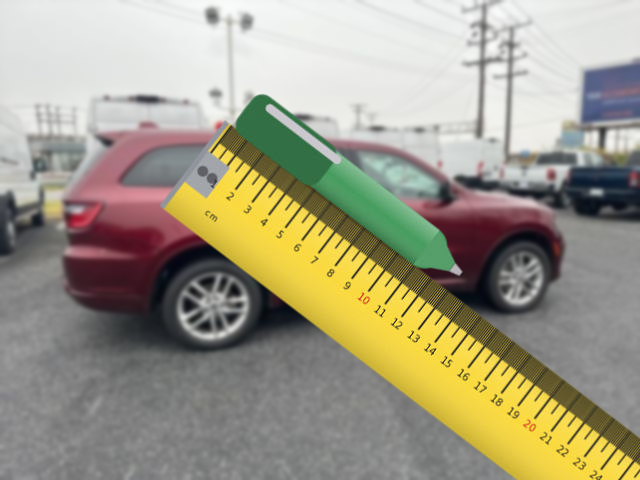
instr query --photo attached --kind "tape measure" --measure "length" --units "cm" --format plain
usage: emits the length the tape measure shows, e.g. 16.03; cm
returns 13; cm
